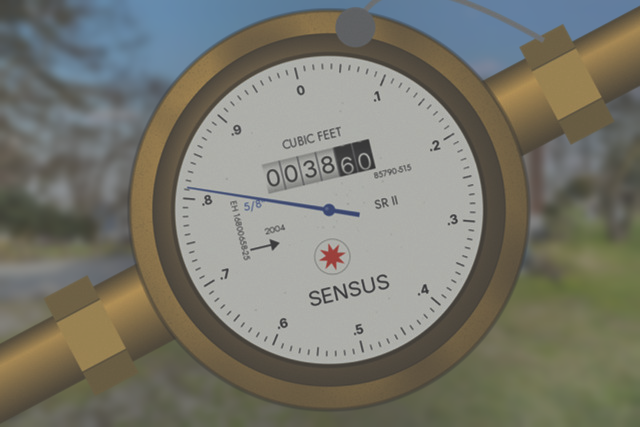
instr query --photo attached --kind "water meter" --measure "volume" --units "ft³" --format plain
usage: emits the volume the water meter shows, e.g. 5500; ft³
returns 3859.81; ft³
